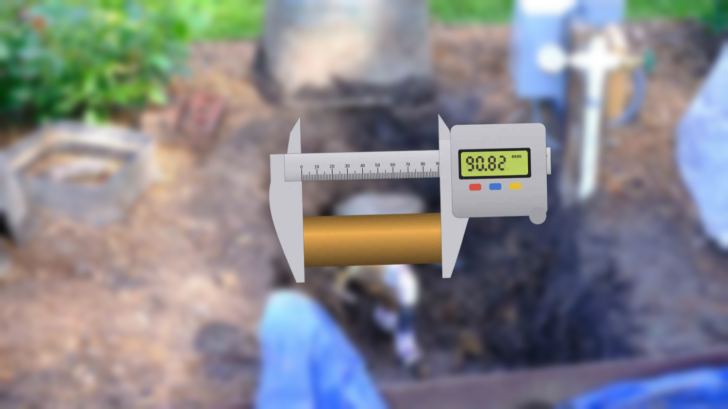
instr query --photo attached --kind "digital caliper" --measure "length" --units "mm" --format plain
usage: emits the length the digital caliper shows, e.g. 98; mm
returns 90.82; mm
